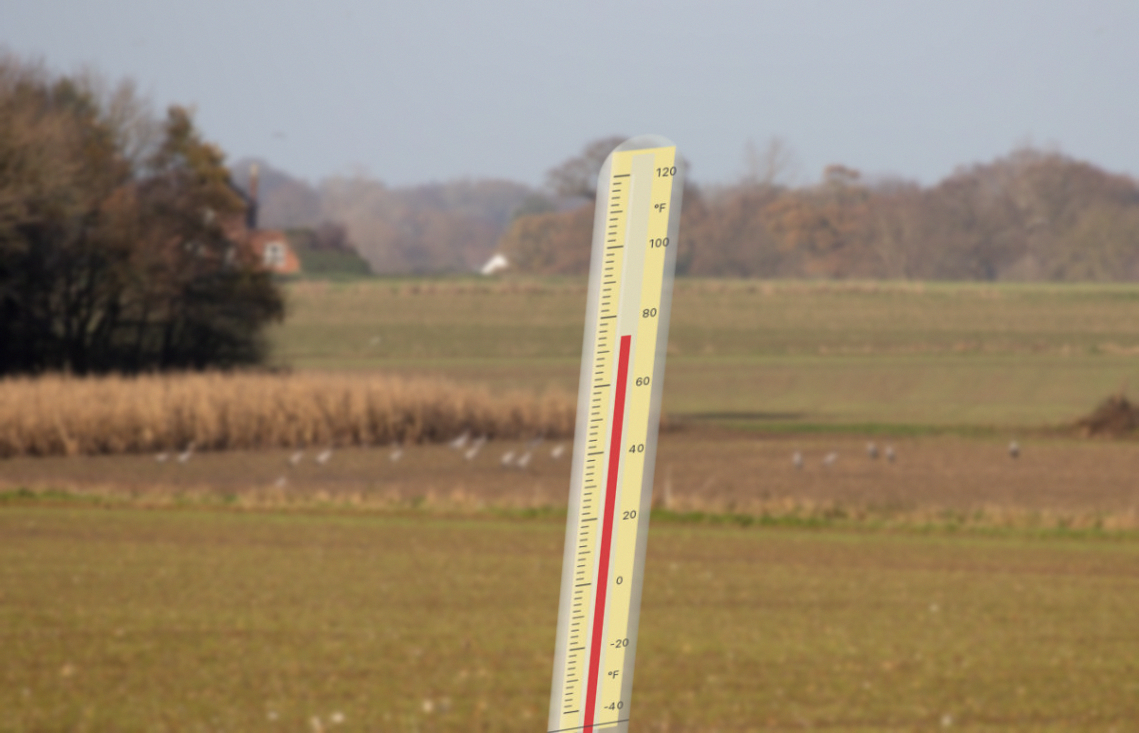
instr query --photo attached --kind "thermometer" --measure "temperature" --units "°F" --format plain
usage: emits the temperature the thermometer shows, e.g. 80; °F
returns 74; °F
